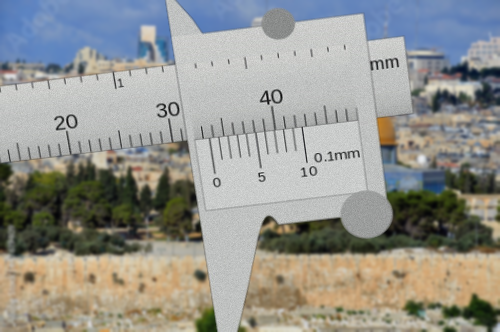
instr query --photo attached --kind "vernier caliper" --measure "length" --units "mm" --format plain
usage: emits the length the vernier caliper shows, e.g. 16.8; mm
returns 33.6; mm
